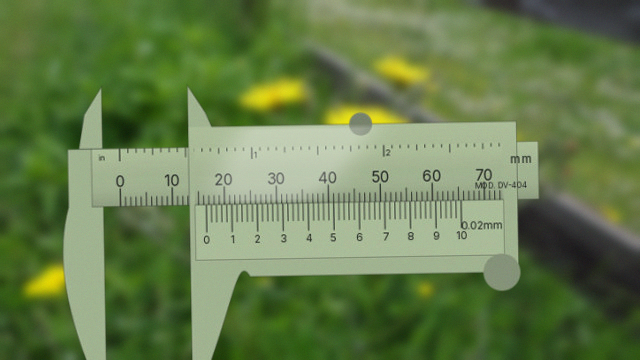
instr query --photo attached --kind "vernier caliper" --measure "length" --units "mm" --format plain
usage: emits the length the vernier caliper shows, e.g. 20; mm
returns 16.5; mm
